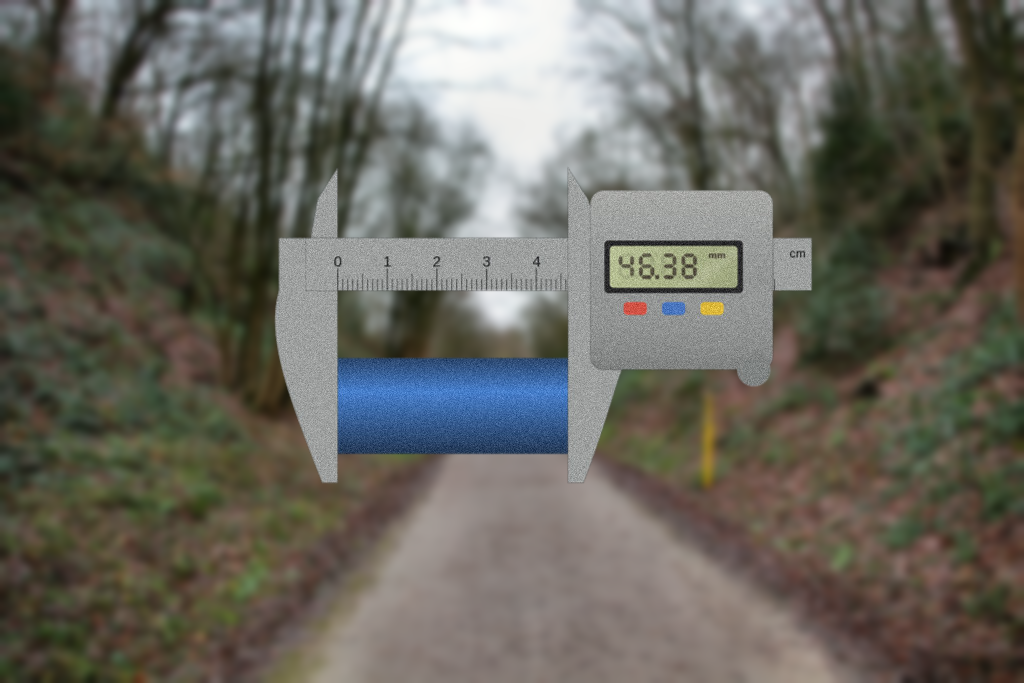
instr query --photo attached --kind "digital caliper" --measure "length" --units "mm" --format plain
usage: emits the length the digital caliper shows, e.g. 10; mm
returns 46.38; mm
